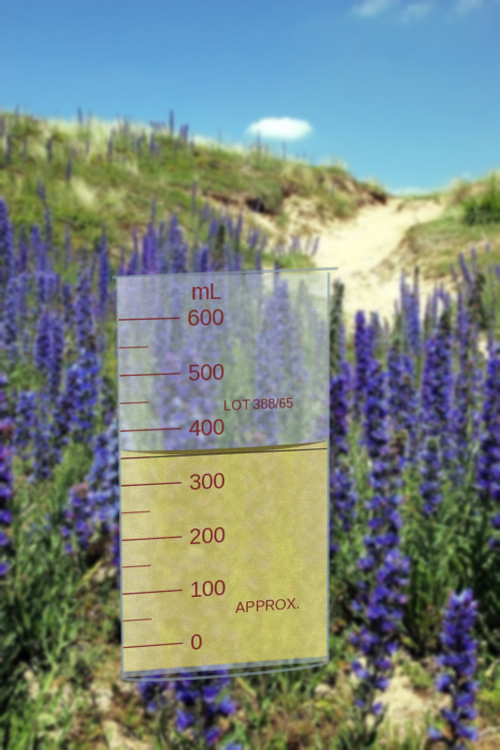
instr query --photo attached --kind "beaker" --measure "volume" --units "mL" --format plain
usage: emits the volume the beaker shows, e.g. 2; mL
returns 350; mL
